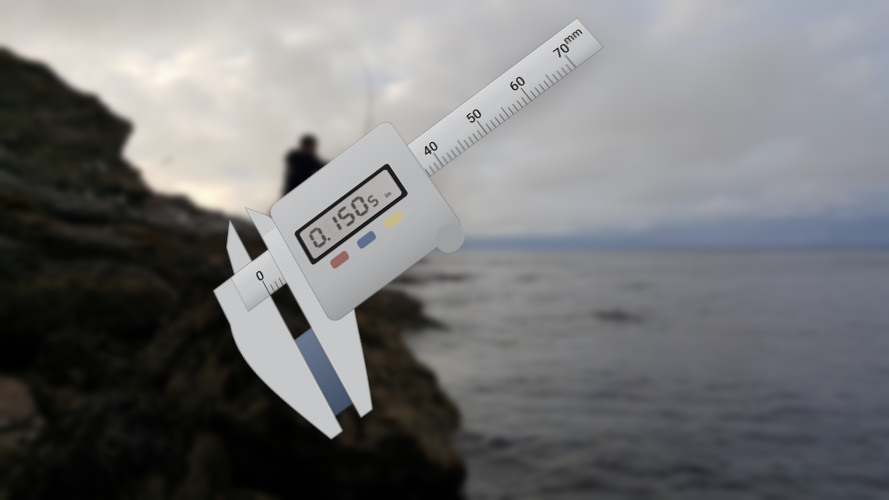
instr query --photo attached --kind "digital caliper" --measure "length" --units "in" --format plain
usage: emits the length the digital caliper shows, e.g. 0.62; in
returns 0.1505; in
